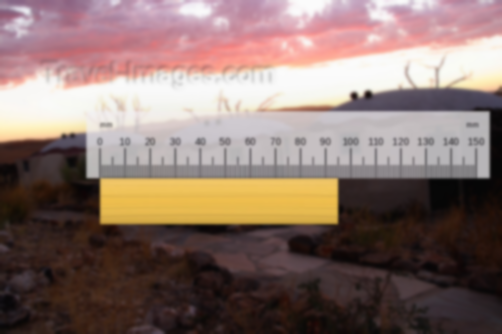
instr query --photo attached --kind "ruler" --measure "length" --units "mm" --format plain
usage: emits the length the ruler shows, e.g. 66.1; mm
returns 95; mm
